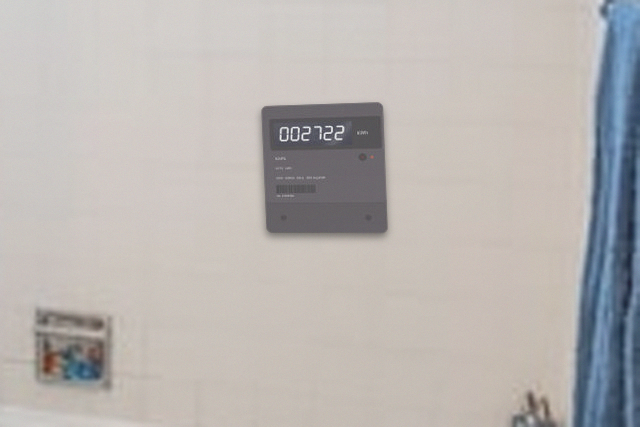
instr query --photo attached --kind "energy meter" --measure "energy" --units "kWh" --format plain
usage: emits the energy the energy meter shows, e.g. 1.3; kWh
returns 2722; kWh
